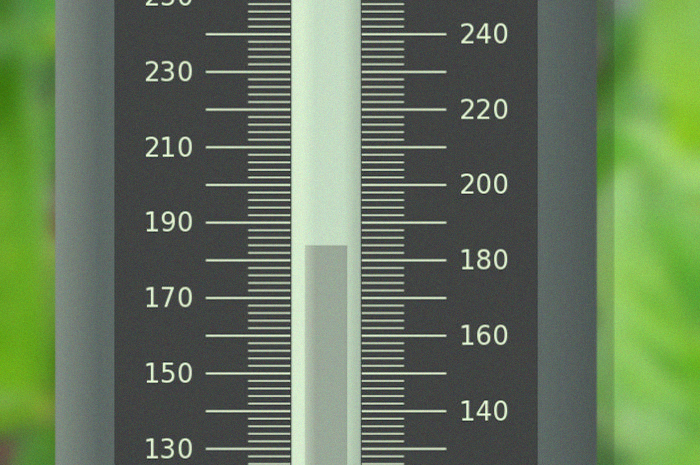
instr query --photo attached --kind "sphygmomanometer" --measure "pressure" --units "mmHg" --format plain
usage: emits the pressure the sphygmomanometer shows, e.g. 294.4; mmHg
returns 184; mmHg
